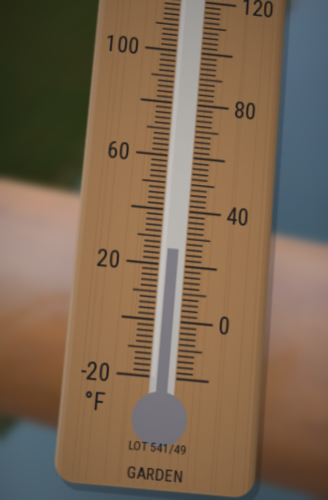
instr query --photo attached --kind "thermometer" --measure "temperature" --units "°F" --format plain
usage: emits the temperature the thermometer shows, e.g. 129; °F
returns 26; °F
